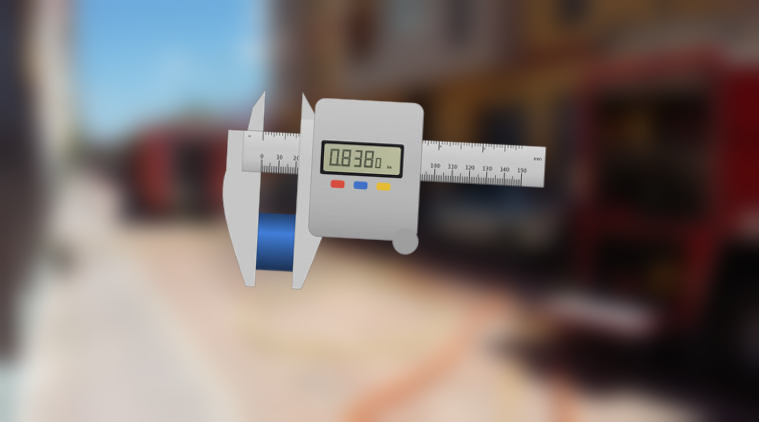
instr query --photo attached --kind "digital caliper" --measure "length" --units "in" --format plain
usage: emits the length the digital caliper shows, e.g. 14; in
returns 0.8380; in
